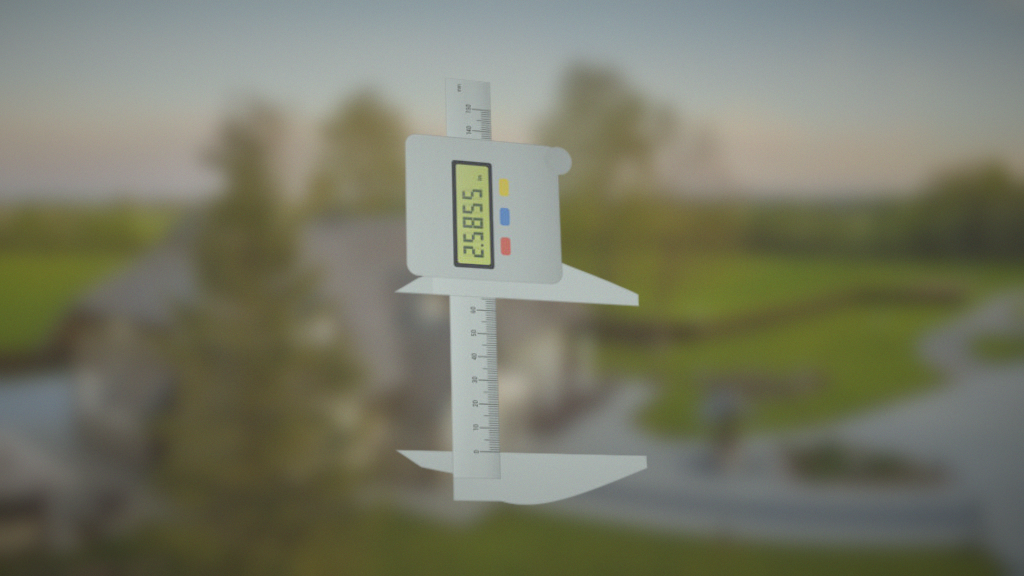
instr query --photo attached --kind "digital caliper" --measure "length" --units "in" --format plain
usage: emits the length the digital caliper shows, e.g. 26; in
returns 2.5855; in
